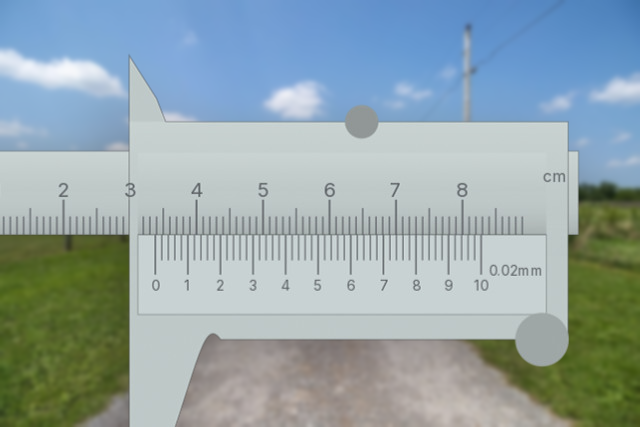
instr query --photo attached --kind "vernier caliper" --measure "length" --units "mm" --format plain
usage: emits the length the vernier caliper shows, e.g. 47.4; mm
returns 33.8; mm
